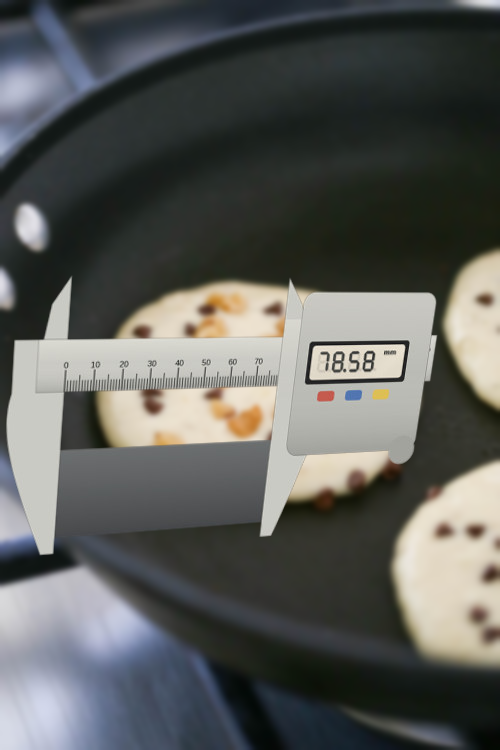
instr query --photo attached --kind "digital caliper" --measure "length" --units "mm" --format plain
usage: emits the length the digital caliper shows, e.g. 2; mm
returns 78.58; mm
